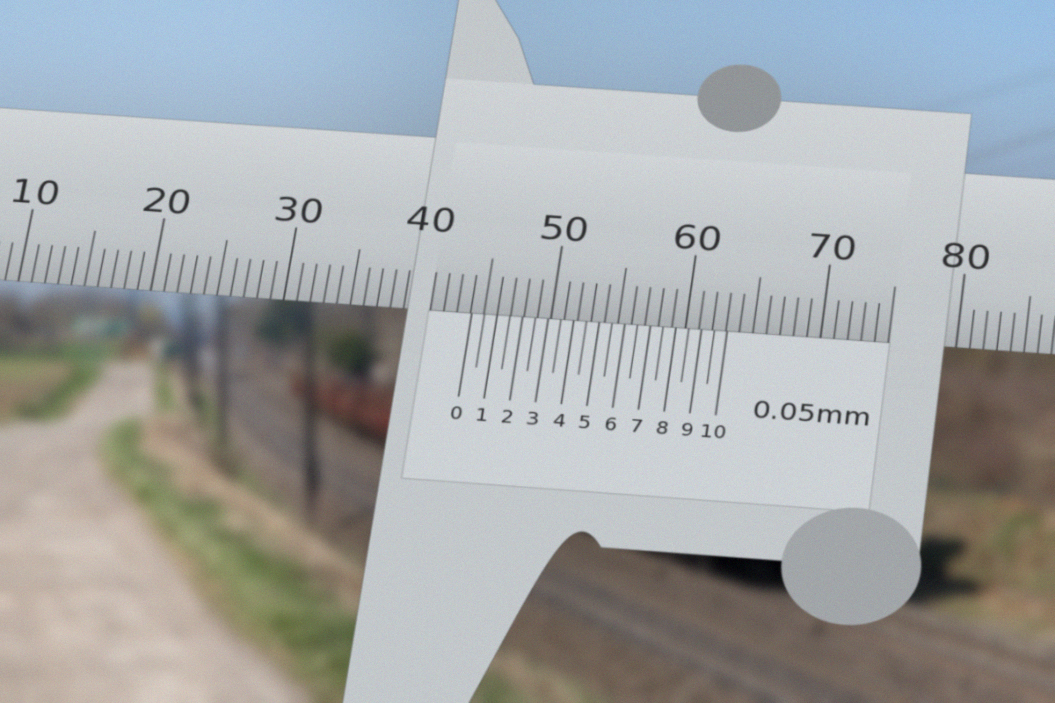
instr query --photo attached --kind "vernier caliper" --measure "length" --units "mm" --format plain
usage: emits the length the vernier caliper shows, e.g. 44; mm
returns 44.1; mm
